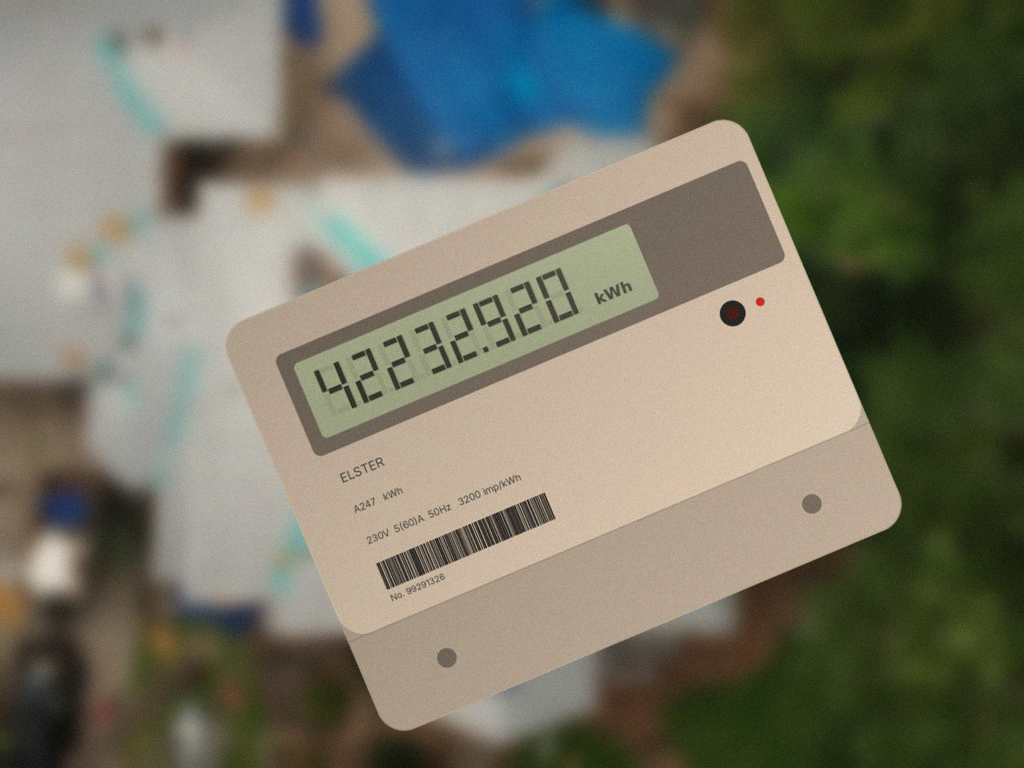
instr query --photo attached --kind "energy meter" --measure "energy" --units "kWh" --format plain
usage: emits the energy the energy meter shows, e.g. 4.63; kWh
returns 42232.920; kWh
